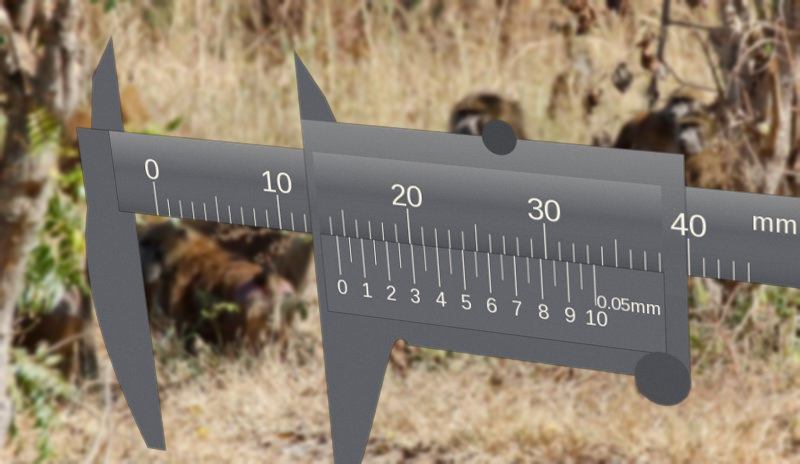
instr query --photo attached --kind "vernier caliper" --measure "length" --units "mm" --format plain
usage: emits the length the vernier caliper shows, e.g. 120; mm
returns 14.4; mm
